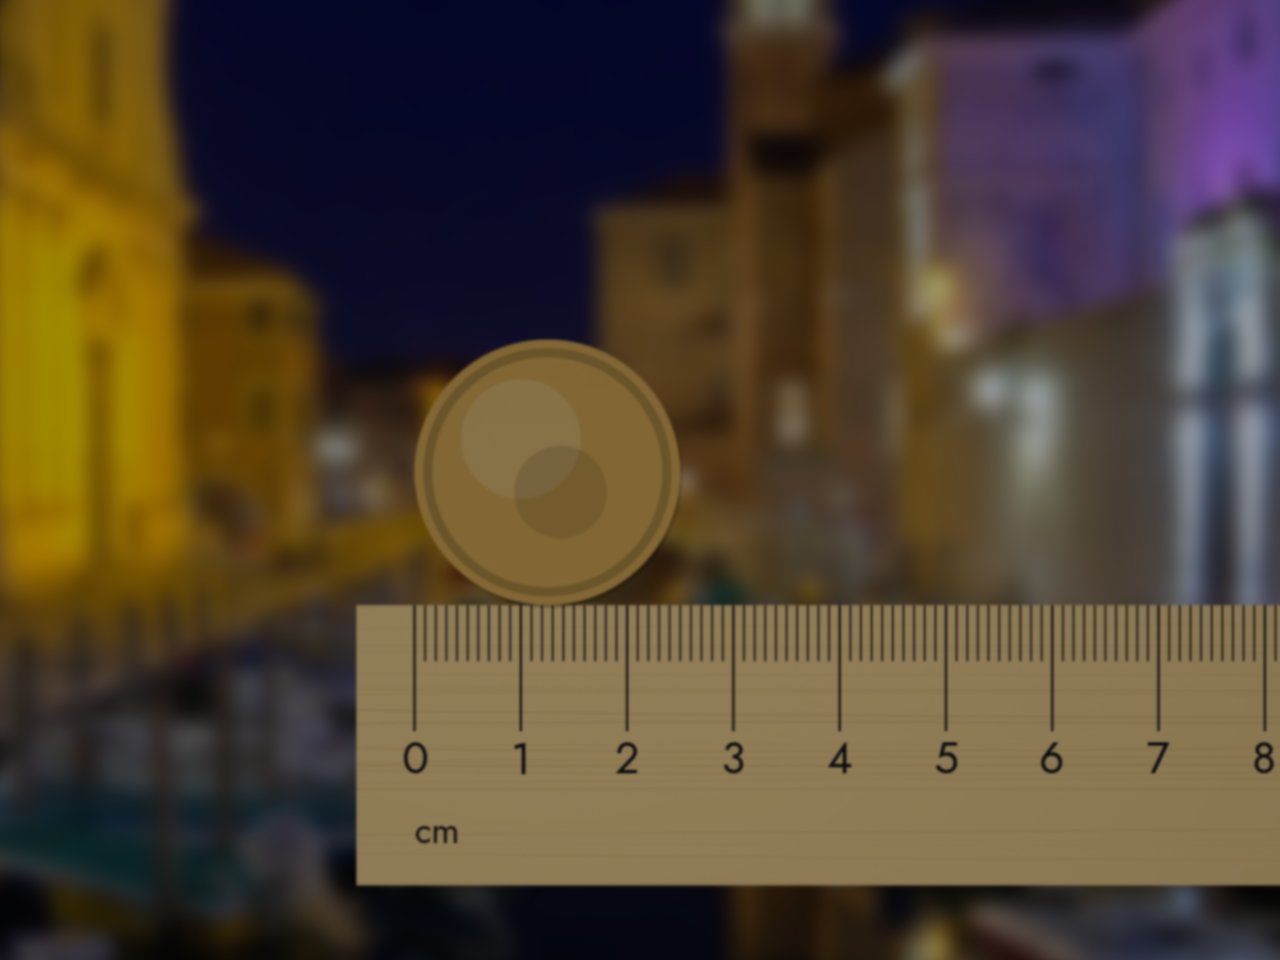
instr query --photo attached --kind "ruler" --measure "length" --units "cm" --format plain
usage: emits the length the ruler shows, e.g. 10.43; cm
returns 2.5; cm
